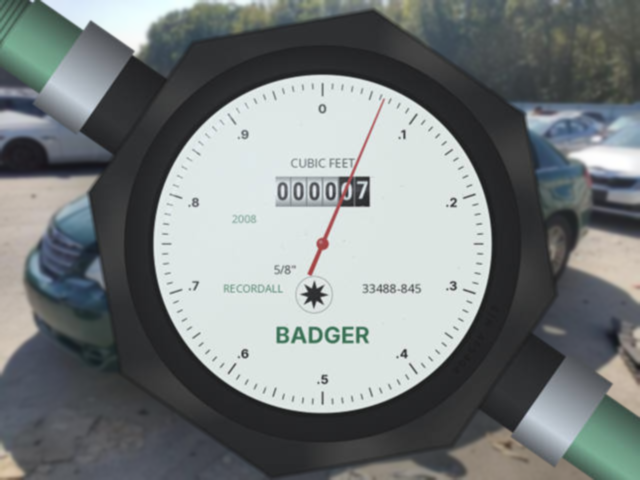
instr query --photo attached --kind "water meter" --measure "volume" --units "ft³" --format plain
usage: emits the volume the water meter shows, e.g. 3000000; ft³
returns 7.06; ft³
